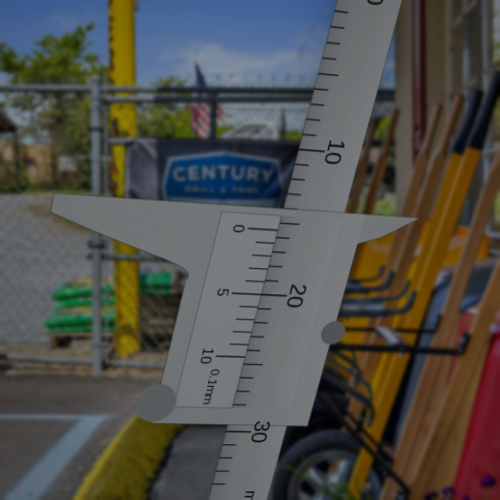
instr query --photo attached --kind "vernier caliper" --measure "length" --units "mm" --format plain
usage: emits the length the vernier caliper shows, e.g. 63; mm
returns 15.5; mm
